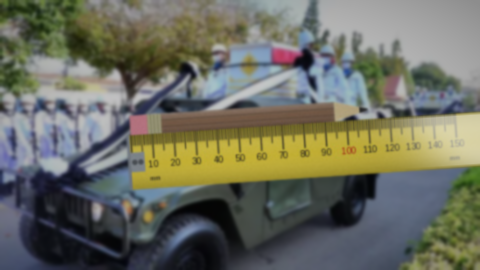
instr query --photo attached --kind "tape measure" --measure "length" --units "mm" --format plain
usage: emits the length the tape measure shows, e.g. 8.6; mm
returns 110; mm
